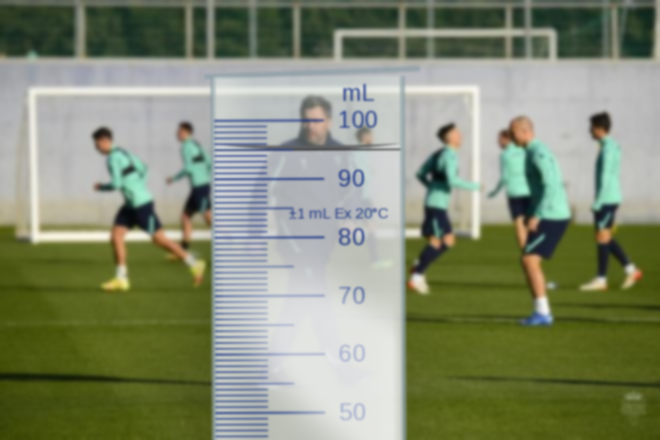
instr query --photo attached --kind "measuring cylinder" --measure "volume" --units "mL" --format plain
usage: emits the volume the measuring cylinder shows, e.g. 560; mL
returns 95; mL
